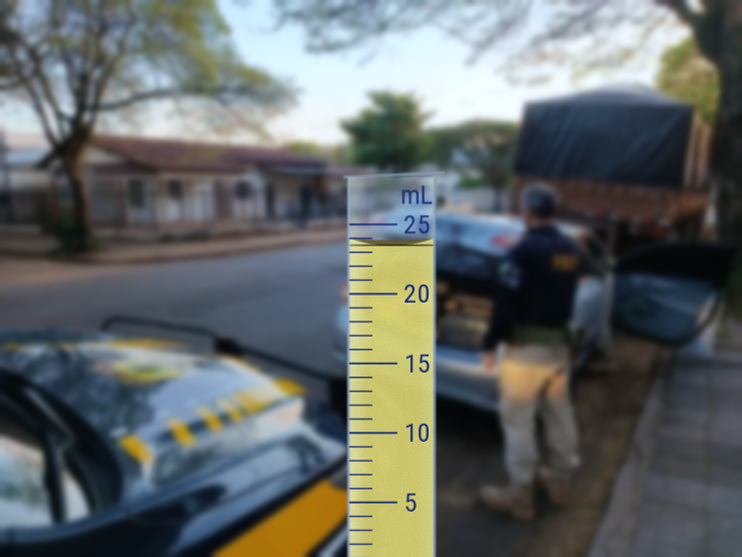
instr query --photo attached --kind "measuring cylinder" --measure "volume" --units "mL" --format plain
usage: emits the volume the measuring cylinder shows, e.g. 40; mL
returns 23.5; mL
